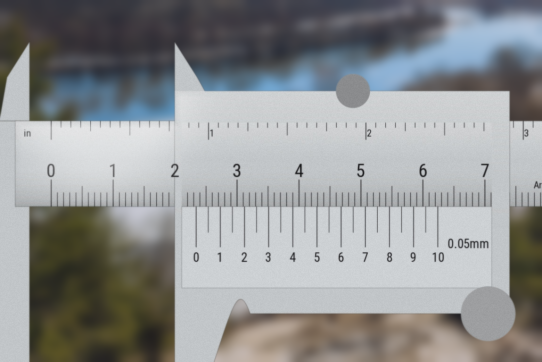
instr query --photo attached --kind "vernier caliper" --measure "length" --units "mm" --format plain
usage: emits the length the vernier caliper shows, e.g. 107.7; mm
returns 23.4; mm
